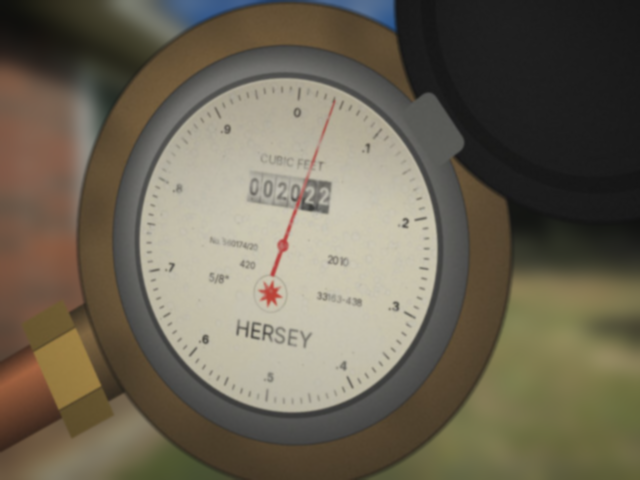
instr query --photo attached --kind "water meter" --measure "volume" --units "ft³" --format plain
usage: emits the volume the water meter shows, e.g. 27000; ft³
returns 2022.04; ft³
